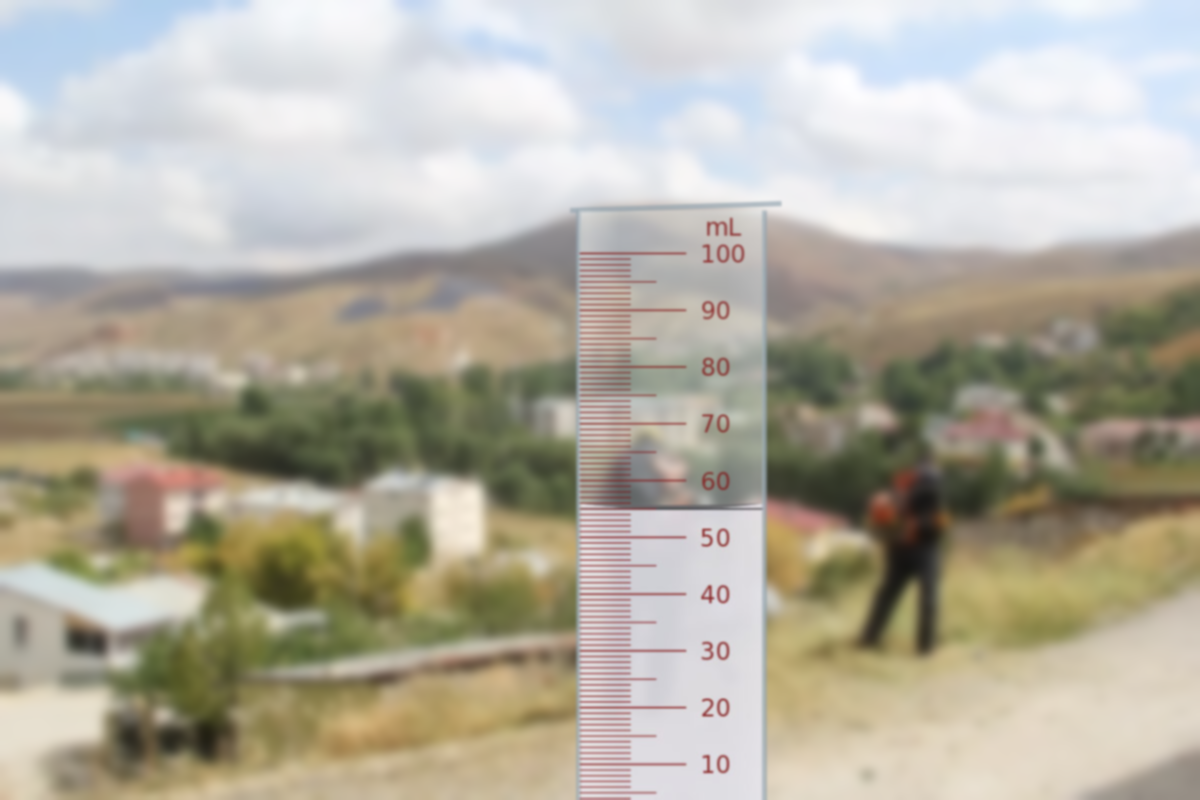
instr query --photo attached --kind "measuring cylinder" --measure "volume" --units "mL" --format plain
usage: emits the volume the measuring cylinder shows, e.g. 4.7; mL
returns 55; mL
